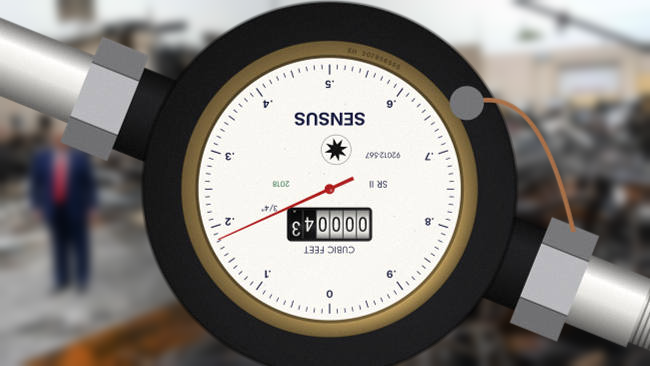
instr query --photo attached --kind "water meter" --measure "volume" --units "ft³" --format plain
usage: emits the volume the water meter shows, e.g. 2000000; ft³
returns 43.18; ft³
